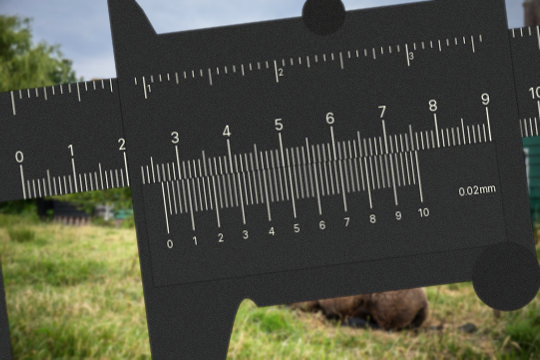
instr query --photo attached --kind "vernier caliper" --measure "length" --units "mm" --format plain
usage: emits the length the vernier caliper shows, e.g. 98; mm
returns 26.5; mm
